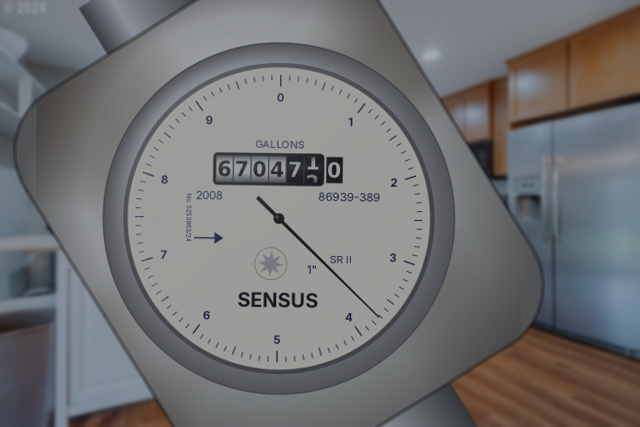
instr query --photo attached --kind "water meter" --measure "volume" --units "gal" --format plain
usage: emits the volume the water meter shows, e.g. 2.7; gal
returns 6704713.7; gal
